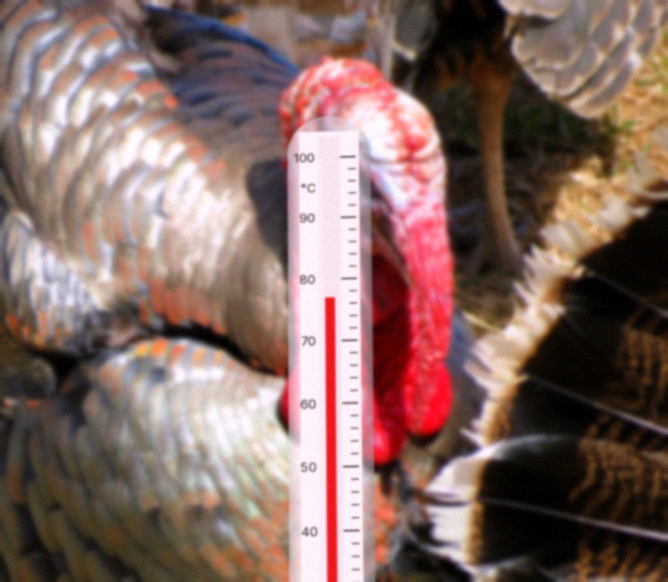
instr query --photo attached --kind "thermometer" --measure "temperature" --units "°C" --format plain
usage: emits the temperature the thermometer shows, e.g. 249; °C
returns 77; °C
